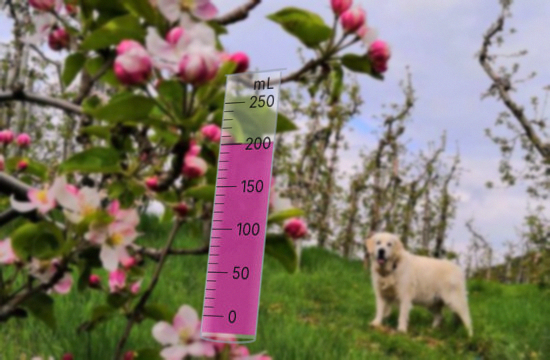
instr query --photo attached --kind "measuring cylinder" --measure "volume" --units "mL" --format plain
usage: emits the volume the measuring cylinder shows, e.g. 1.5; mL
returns 200; mL
